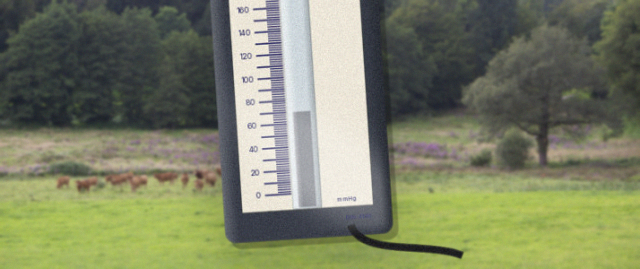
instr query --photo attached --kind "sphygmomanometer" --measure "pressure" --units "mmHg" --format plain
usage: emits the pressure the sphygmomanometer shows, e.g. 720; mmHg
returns 70; mmHg
